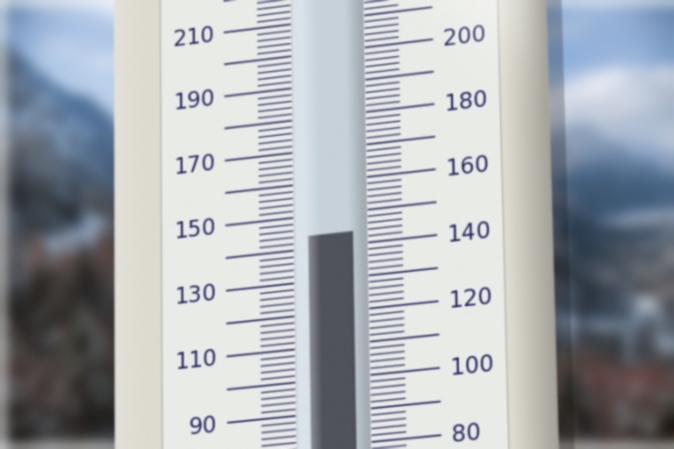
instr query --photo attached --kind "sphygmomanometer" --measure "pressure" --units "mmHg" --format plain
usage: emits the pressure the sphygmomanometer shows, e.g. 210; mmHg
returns 144; mmHg
